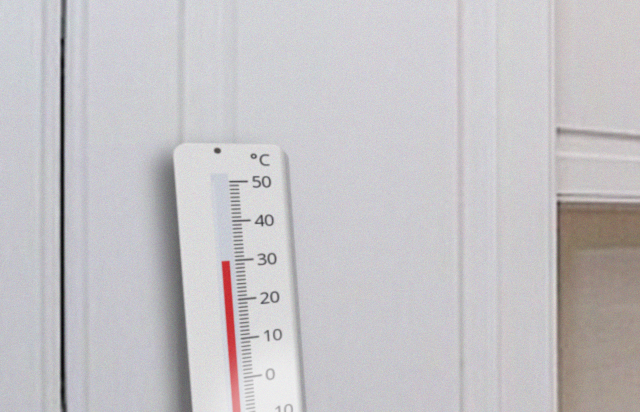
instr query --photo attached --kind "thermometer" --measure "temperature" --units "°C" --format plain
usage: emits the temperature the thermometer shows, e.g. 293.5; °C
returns 30; °C
